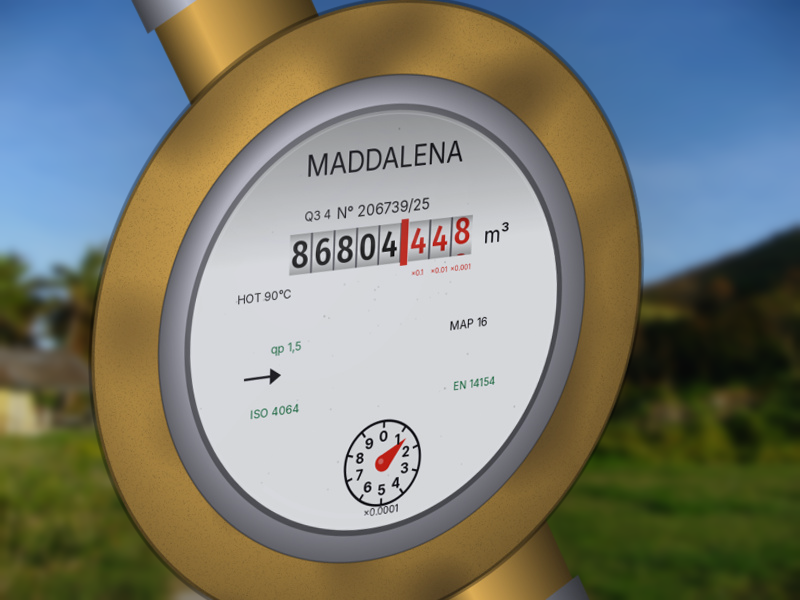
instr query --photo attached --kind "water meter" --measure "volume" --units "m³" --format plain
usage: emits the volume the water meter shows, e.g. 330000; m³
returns 86804.4481; m³
